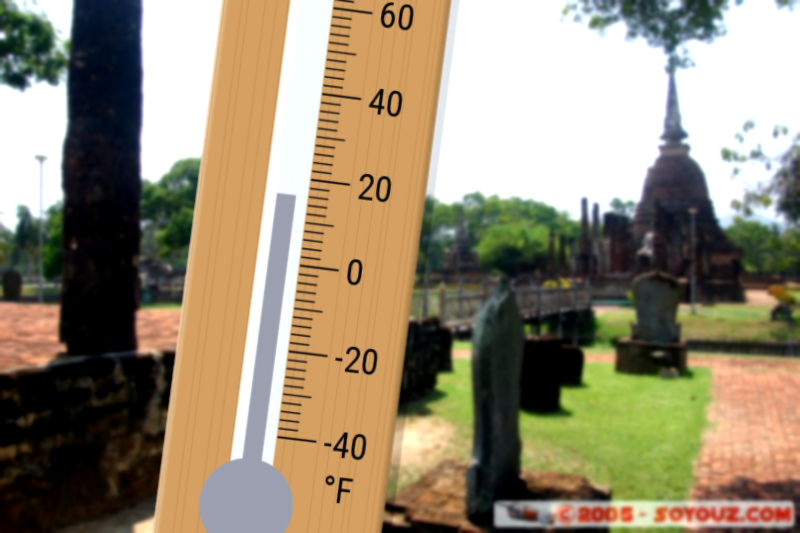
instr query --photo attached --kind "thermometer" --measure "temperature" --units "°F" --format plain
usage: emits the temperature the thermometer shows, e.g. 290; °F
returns 16; °F
